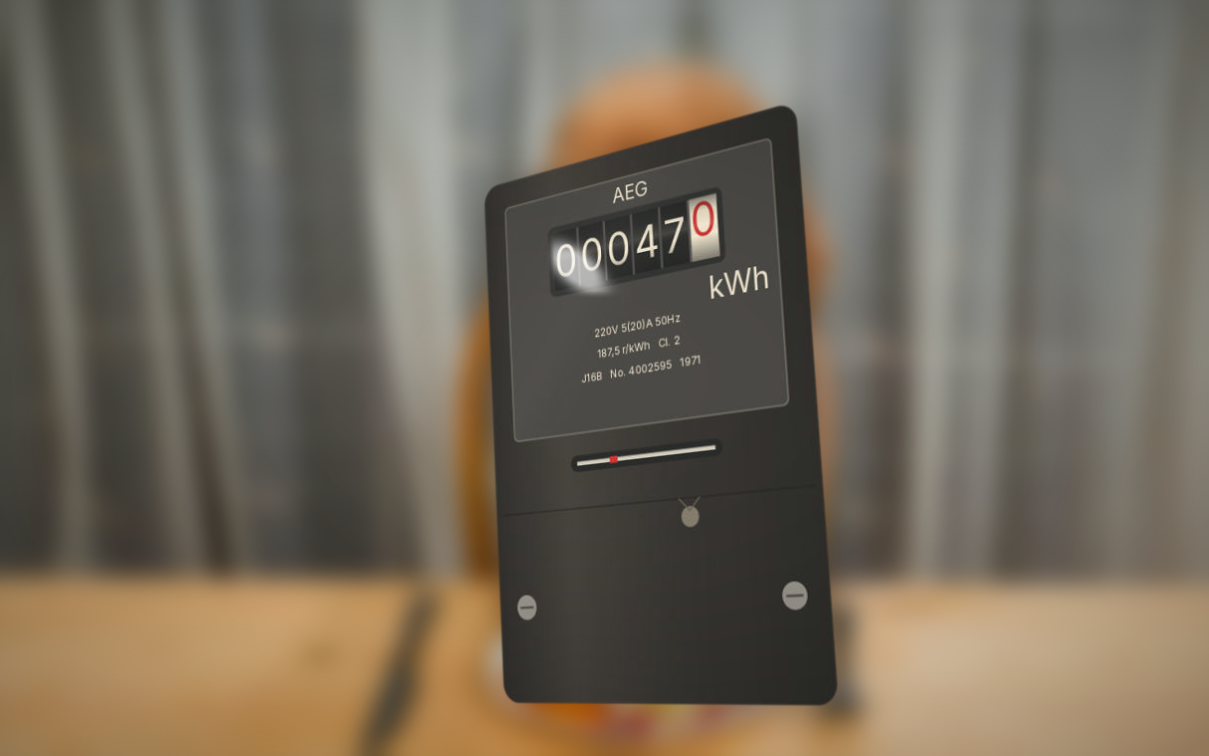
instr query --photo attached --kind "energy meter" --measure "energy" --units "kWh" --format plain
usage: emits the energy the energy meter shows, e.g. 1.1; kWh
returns 47.0; kWh
